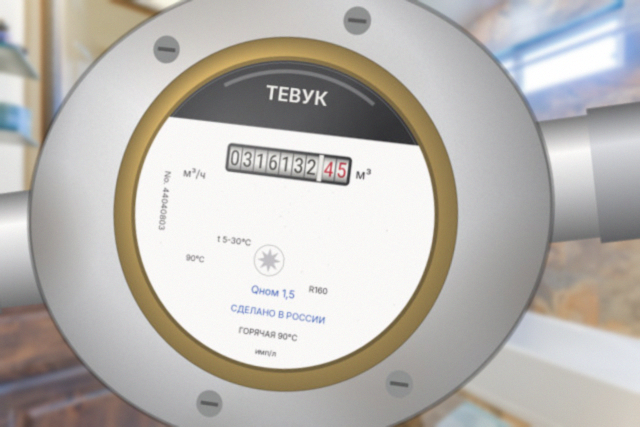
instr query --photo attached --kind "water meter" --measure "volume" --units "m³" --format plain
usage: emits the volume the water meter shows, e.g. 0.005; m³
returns 316132.45; m³
